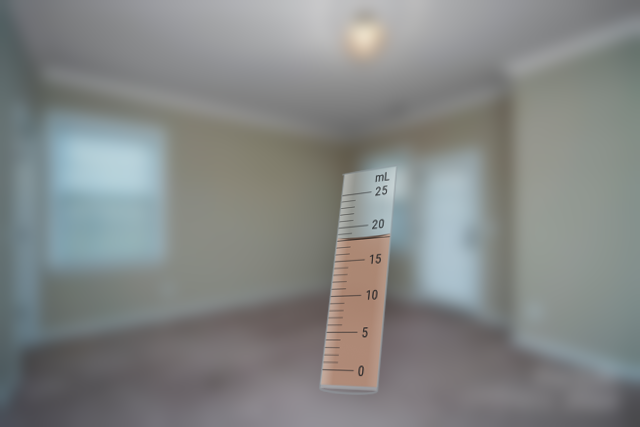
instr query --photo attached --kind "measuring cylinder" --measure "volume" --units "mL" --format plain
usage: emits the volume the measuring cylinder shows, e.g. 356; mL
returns 18; mL
